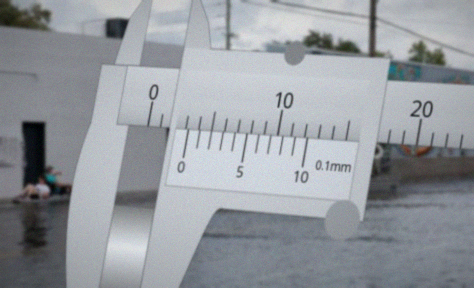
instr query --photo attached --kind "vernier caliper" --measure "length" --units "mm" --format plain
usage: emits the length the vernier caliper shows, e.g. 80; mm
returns 3.2; mm
